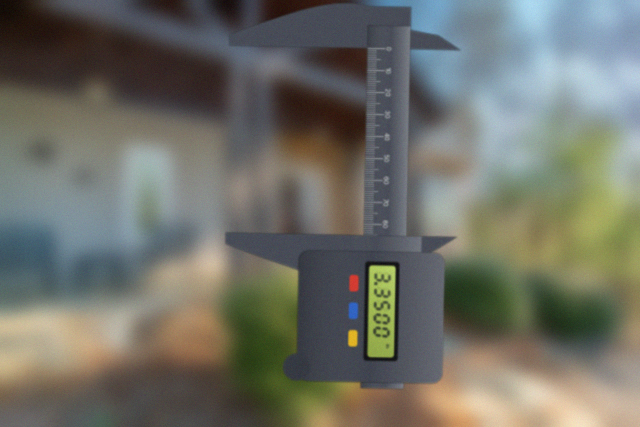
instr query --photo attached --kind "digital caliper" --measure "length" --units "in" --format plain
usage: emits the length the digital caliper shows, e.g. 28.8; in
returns 3.3500; in
